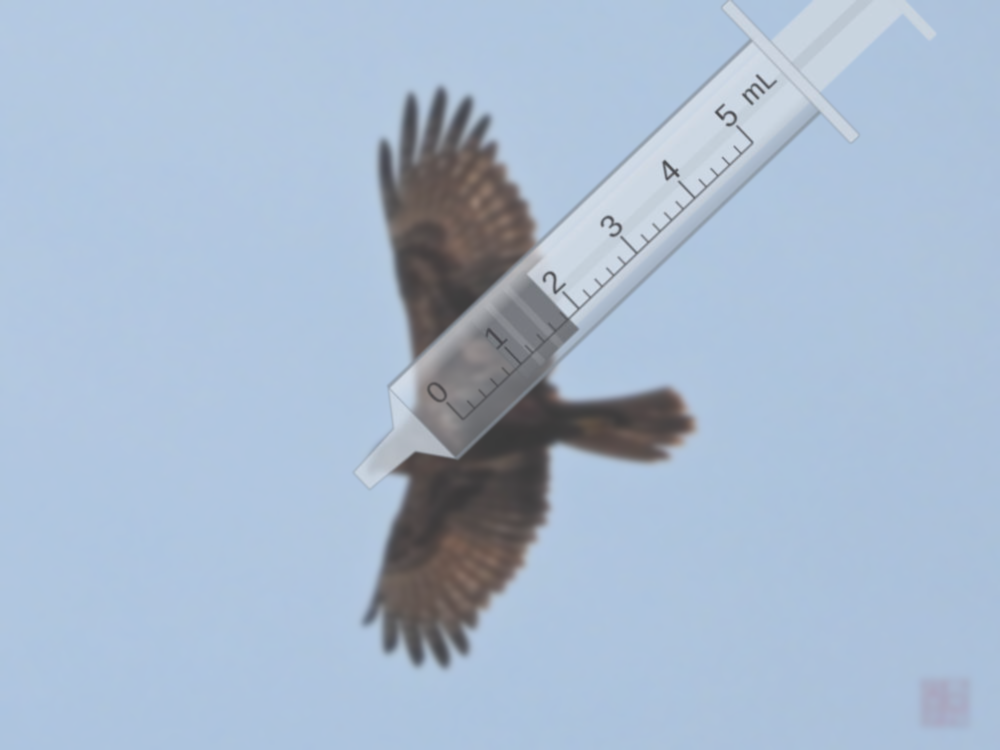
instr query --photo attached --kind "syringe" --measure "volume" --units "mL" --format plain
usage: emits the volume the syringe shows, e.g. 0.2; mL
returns 0.9; mL
